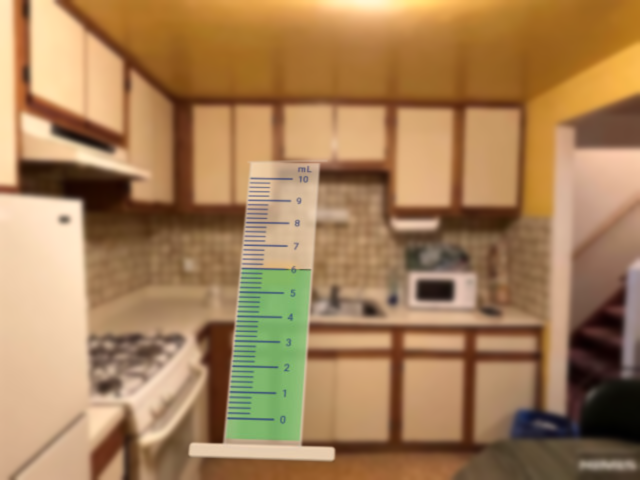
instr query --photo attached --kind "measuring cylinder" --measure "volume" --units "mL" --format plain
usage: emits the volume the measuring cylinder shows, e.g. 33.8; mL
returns 6; mL
